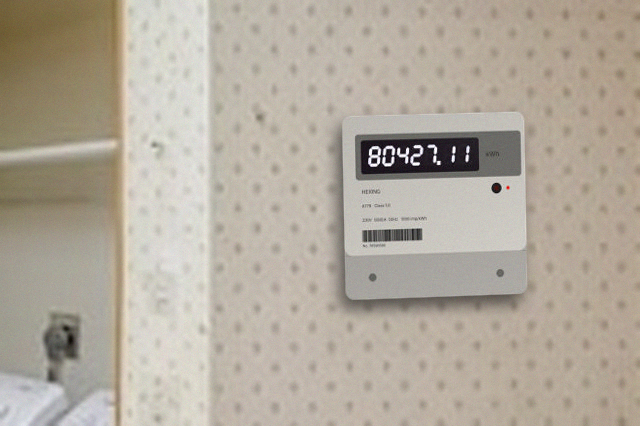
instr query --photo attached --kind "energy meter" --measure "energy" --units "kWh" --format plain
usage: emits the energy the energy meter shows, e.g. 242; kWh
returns 80427.11; kWh
